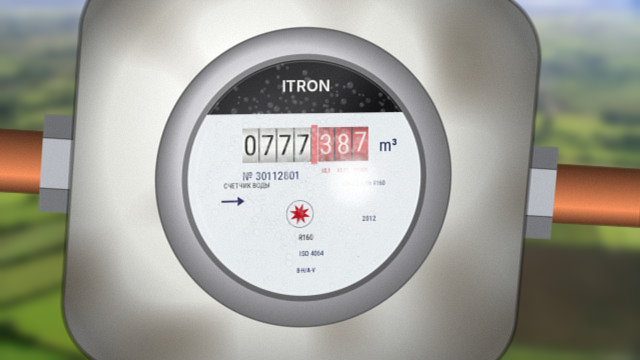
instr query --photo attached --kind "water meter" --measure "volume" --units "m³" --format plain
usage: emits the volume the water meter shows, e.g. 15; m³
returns 777.387; m³
